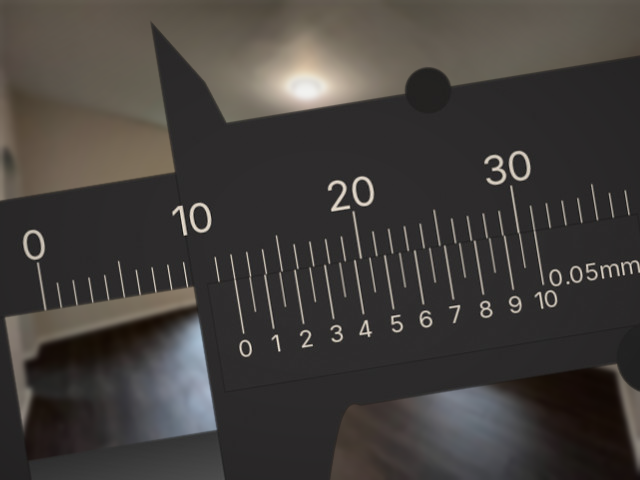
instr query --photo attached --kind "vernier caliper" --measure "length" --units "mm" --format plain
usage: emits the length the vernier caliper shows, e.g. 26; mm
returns 12.0; mm
